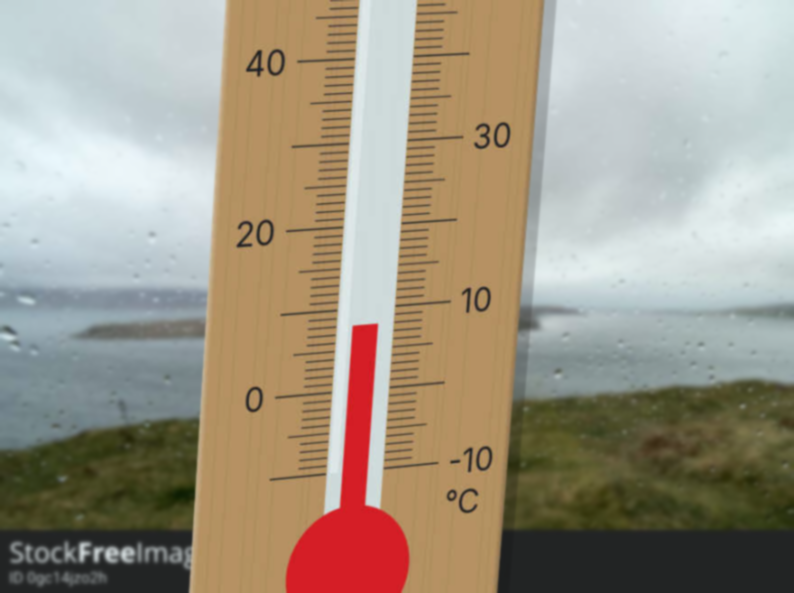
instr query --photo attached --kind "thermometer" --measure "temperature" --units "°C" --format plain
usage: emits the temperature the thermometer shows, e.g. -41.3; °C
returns 8; °C
